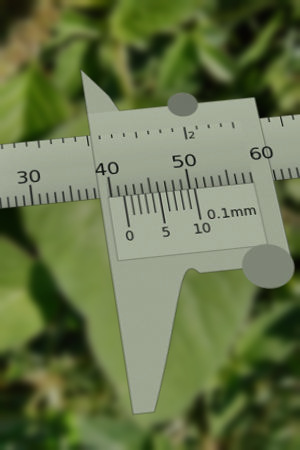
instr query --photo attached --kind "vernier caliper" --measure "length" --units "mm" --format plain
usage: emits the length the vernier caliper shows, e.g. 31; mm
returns 41.6; mm
